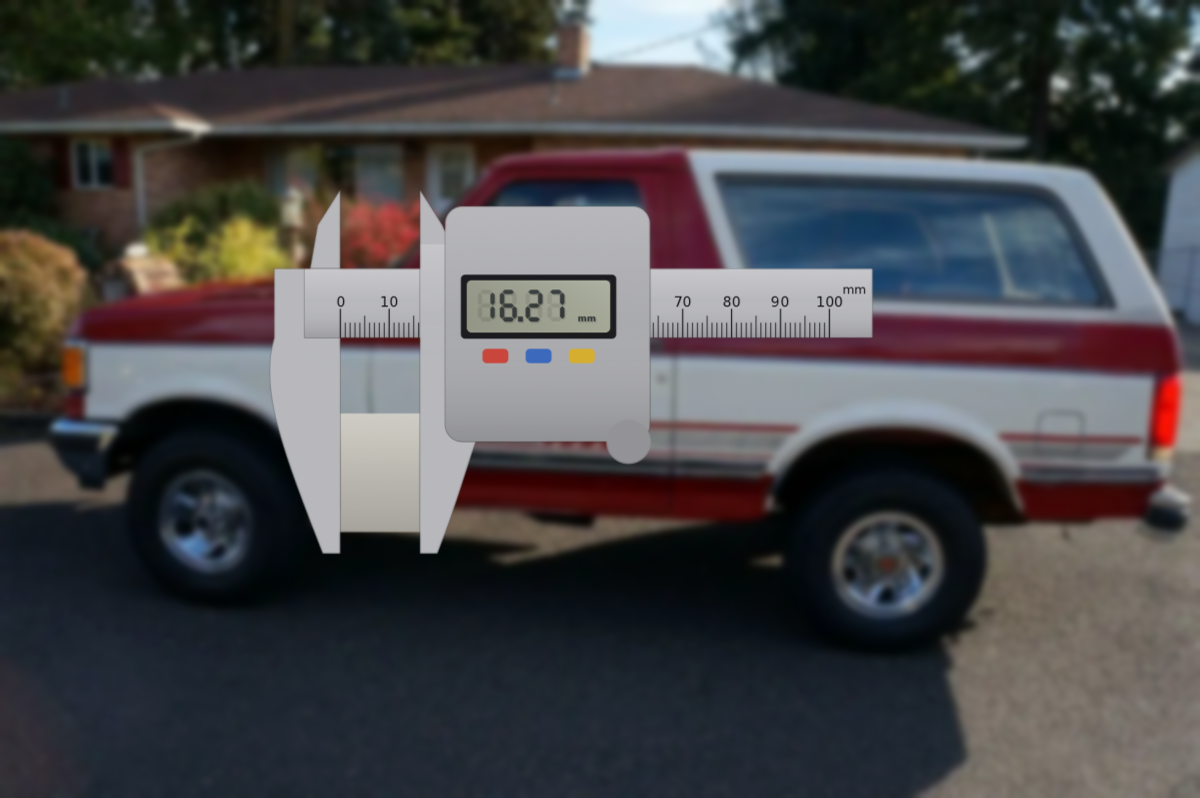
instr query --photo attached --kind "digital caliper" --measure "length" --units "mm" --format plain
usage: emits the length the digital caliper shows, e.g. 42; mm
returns 16.27; mm
